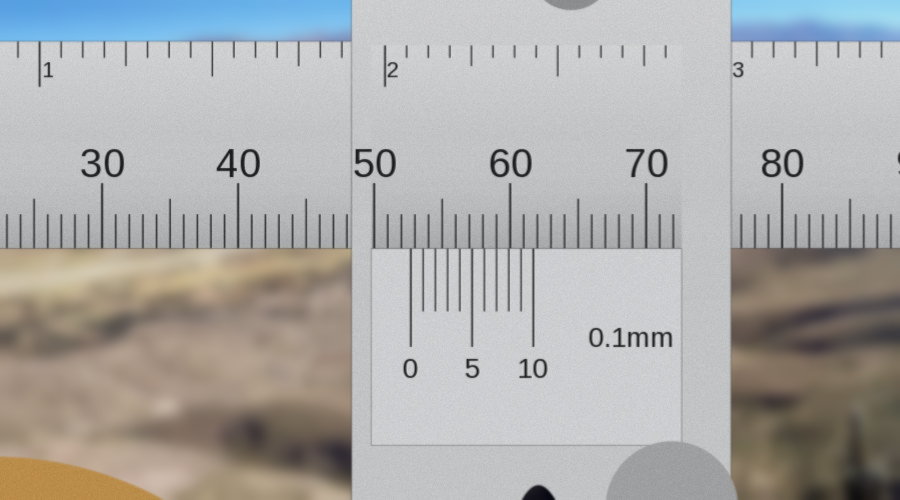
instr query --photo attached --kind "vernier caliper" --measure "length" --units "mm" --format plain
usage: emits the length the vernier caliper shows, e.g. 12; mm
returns 52.7; mm
